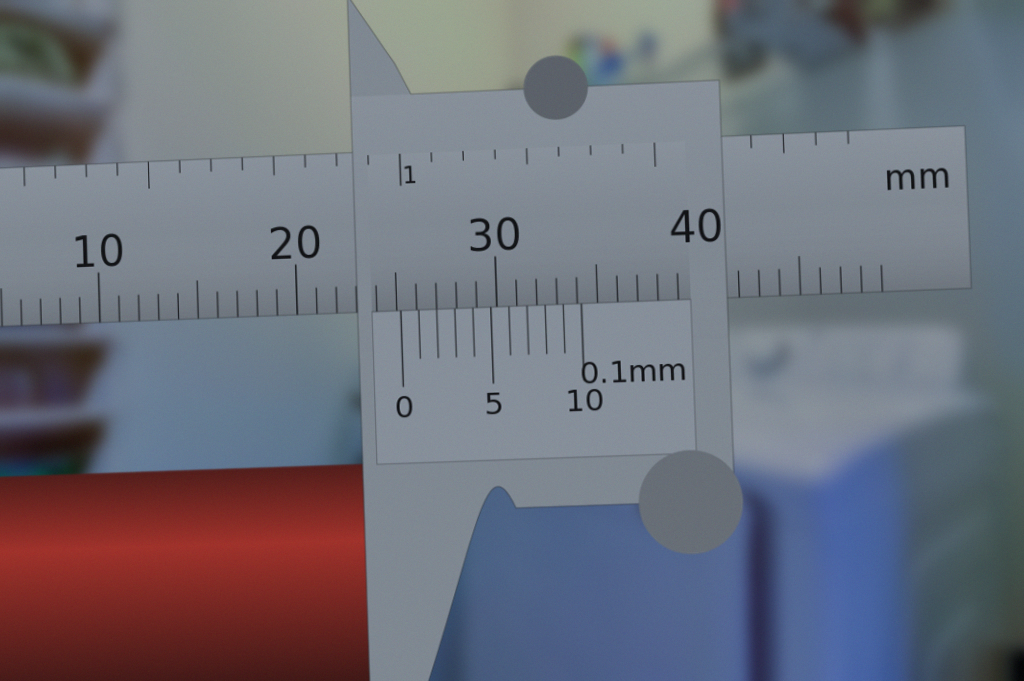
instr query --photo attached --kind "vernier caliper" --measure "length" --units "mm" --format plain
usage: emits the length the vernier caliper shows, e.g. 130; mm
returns 25.2; mm
